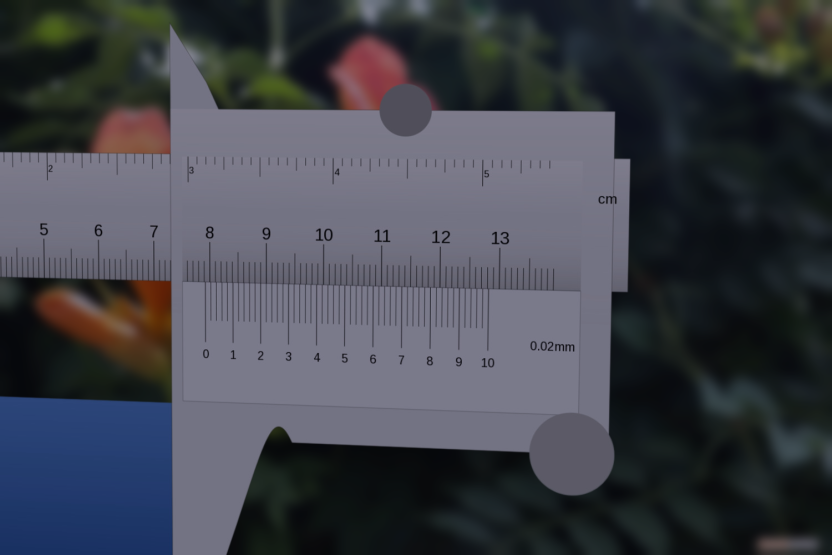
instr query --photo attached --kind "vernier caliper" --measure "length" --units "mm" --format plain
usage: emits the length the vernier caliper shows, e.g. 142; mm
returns 79.2; mm
